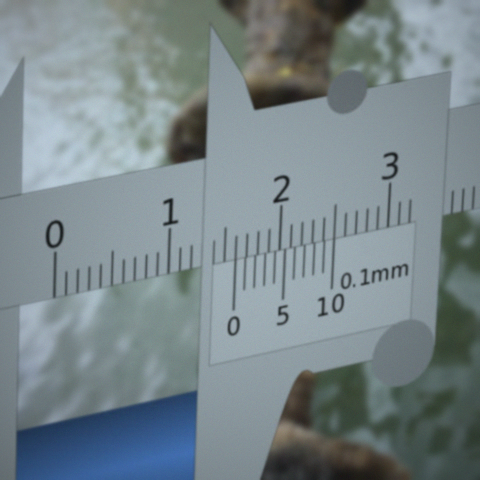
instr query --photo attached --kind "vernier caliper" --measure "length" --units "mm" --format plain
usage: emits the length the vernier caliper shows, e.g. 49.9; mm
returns 16.0; mm
